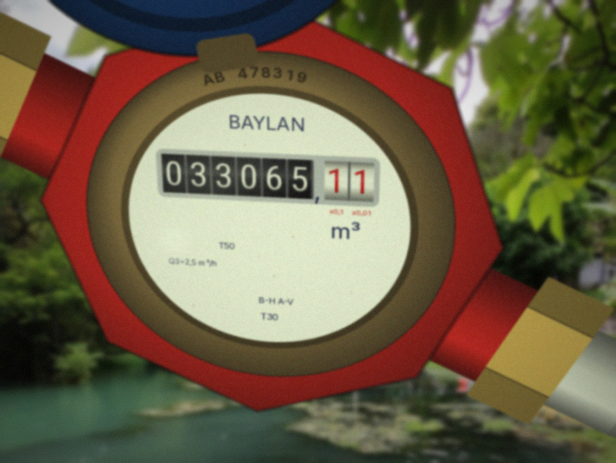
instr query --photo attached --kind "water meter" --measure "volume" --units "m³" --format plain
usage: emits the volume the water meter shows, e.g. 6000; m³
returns 33065.11; m³
